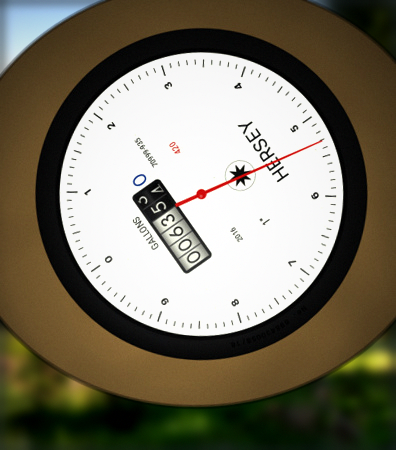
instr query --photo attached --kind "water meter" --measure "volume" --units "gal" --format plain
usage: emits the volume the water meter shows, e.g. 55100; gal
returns 63535.3; gal
